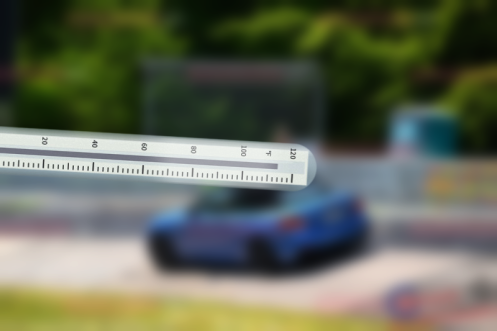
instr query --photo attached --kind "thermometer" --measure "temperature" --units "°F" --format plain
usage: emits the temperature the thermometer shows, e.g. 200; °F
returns 114; °F
